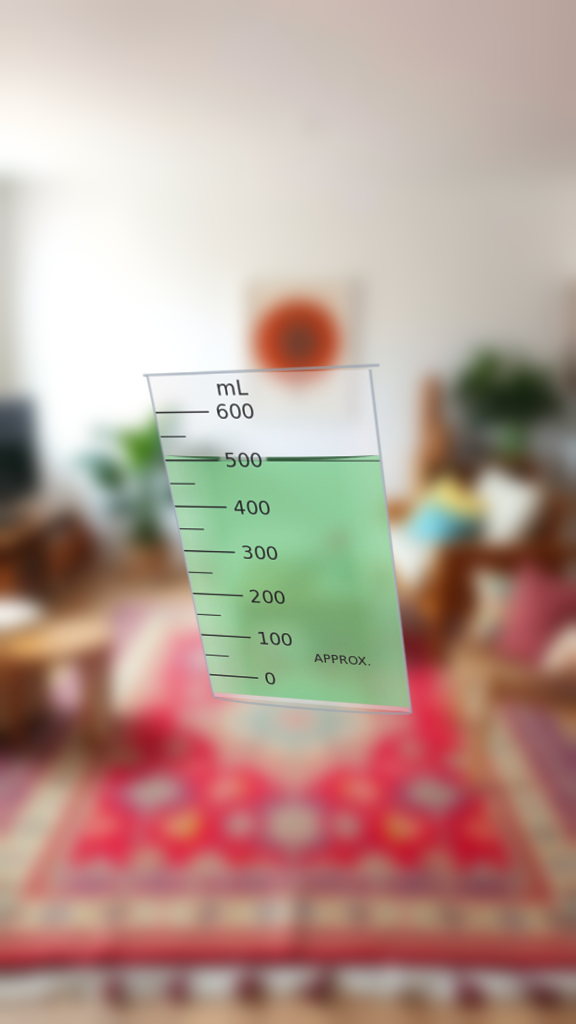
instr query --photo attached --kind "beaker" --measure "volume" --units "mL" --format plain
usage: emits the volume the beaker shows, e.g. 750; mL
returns 500; mL
